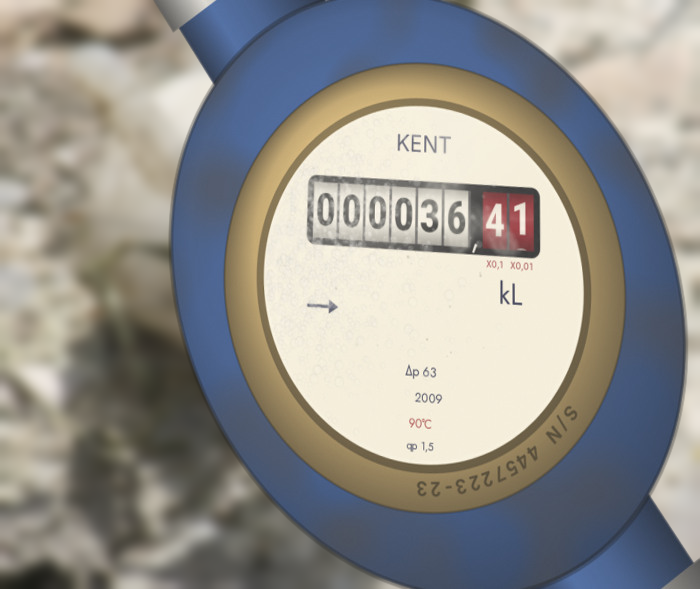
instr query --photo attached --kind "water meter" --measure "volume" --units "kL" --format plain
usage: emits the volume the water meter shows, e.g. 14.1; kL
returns 36.41; kL
